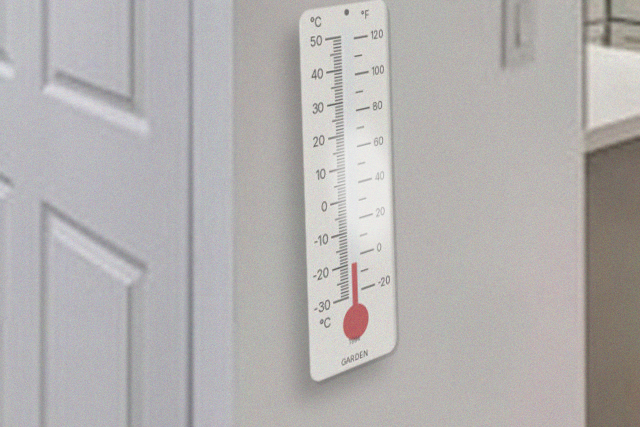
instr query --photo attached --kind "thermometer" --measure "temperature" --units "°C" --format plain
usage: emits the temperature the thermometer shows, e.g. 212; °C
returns -20; °C
